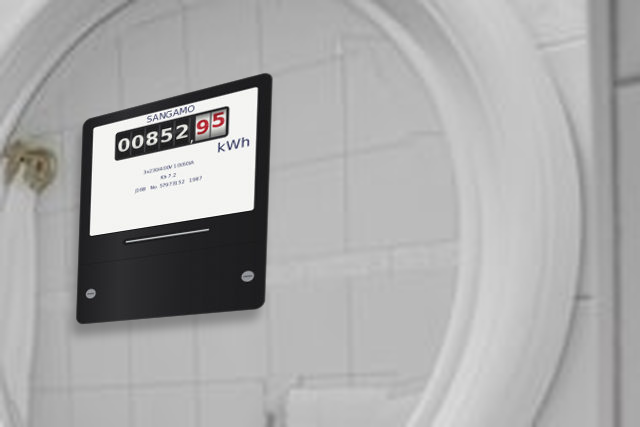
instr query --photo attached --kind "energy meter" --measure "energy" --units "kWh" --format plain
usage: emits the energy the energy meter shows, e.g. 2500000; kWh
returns 852.95; kWh
